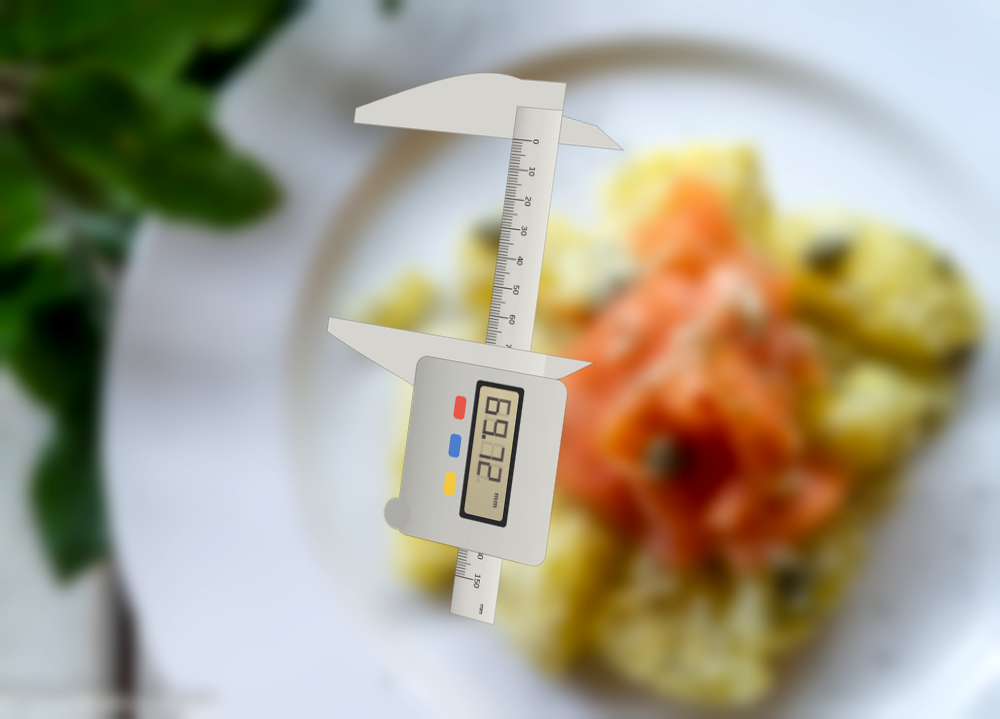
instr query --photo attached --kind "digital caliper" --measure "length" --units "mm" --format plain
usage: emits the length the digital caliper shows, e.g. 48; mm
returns 69.72; mm
